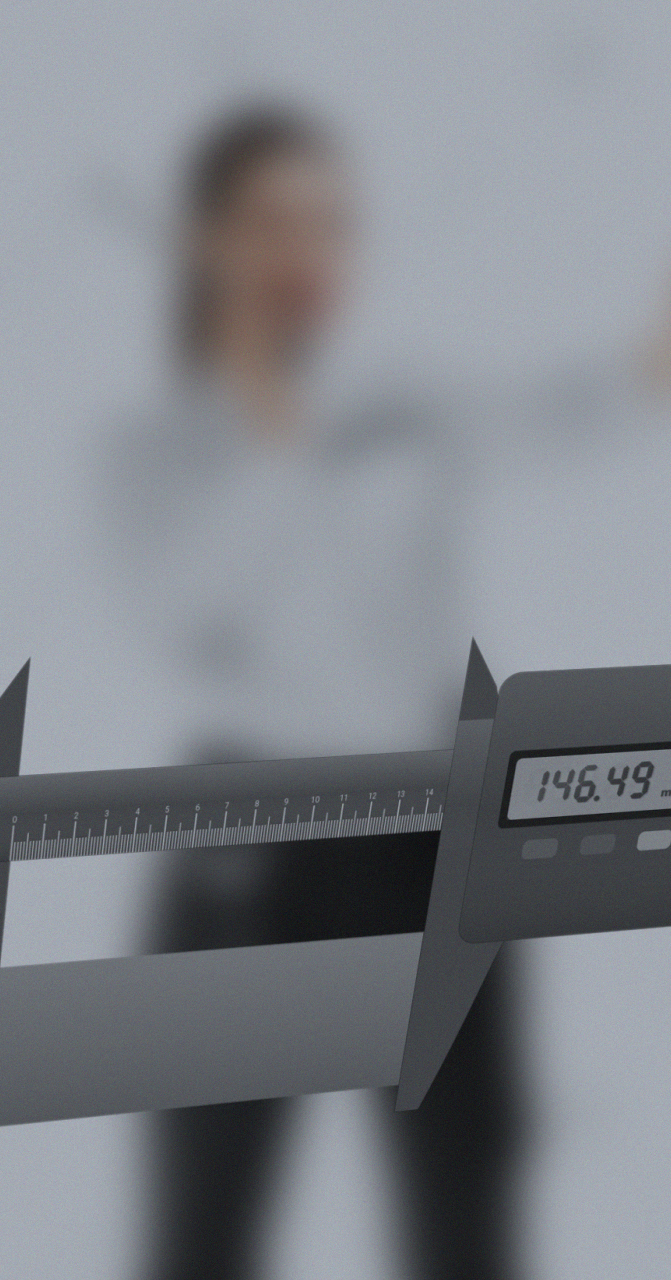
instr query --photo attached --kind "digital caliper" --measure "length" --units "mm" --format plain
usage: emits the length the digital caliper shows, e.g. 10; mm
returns 146.49; mm
